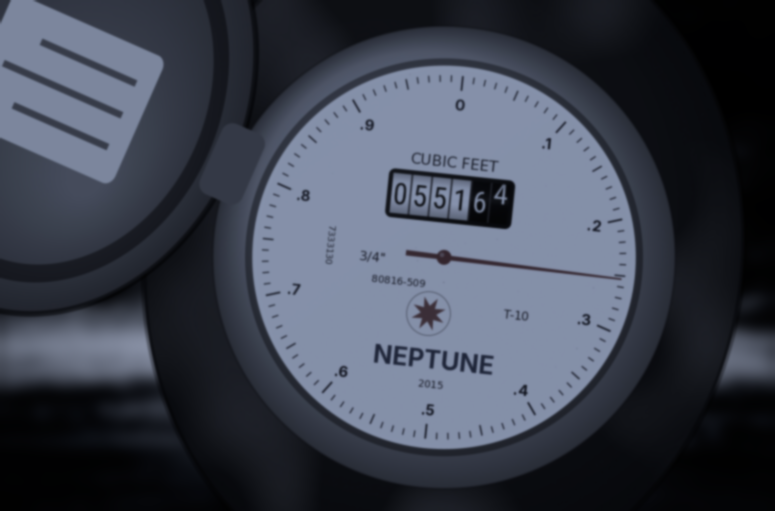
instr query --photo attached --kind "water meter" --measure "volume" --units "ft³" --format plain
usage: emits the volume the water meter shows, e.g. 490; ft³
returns 55164.25; ft³
